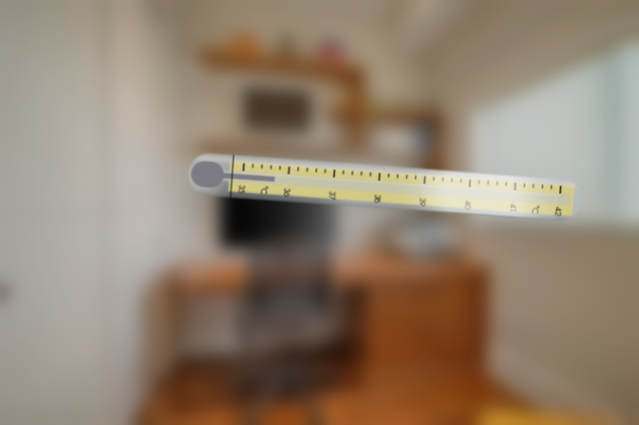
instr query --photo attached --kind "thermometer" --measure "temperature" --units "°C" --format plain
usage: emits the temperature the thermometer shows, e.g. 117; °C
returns 35.7; °C
